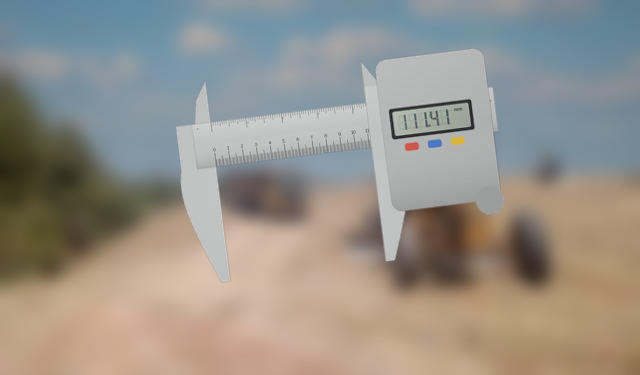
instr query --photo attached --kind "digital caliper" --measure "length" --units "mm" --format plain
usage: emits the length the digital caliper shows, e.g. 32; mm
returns 111.41; mm
